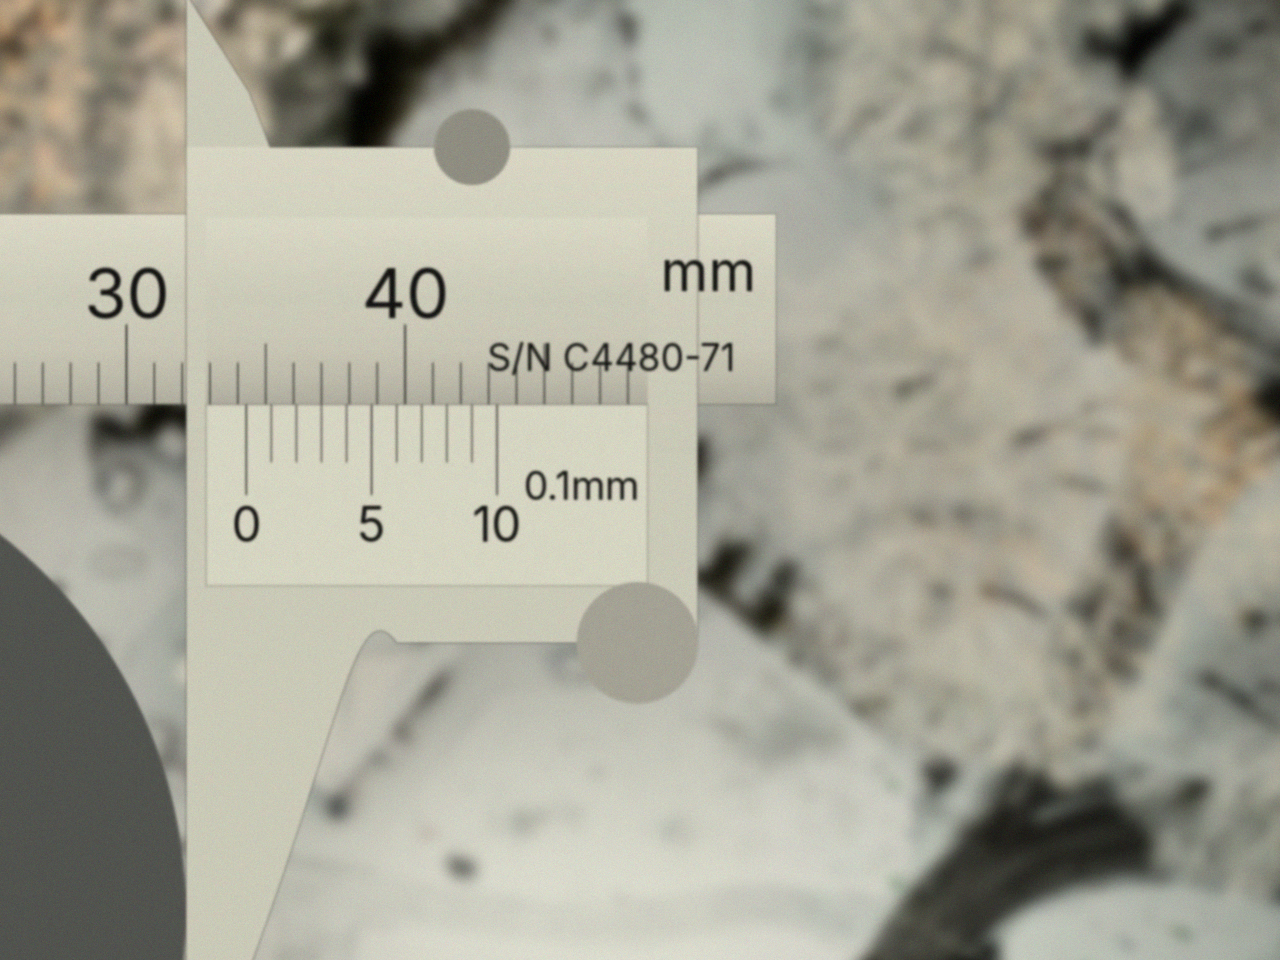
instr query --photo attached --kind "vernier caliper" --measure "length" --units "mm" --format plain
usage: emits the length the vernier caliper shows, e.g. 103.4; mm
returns 34.3; mm
